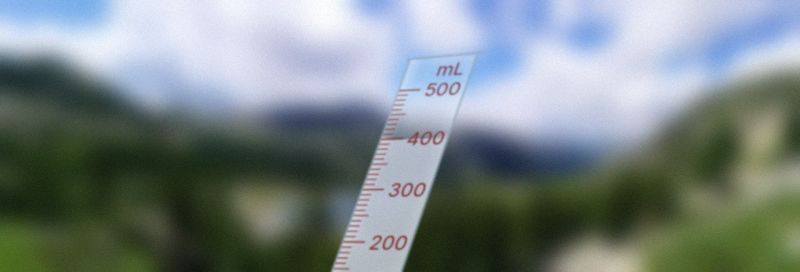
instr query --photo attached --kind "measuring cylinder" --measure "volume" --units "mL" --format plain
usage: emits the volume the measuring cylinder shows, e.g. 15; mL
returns 400; mL
